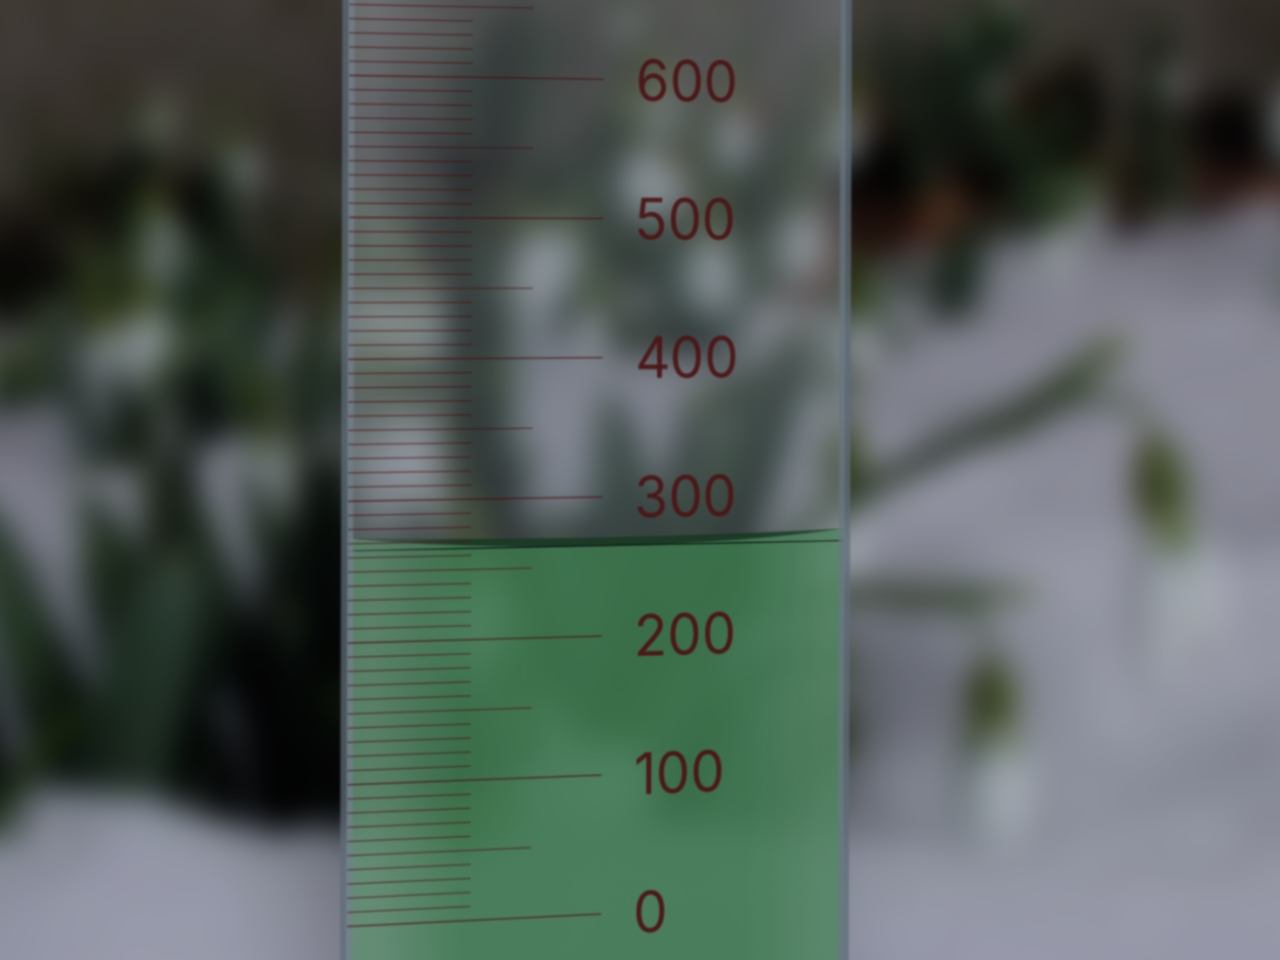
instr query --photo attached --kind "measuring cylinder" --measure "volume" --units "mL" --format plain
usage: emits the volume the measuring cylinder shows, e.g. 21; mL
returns 265; mL
